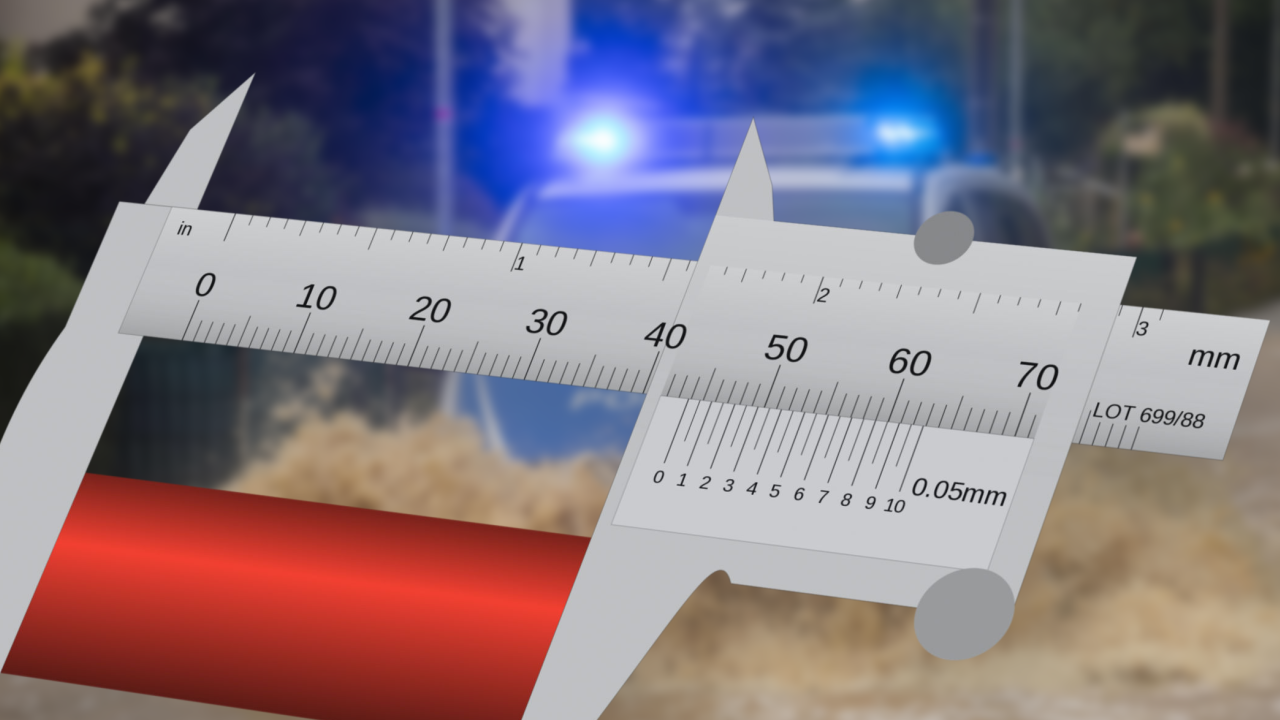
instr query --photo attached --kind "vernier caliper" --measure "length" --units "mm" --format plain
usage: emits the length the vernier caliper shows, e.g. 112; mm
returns 43.8; mm
